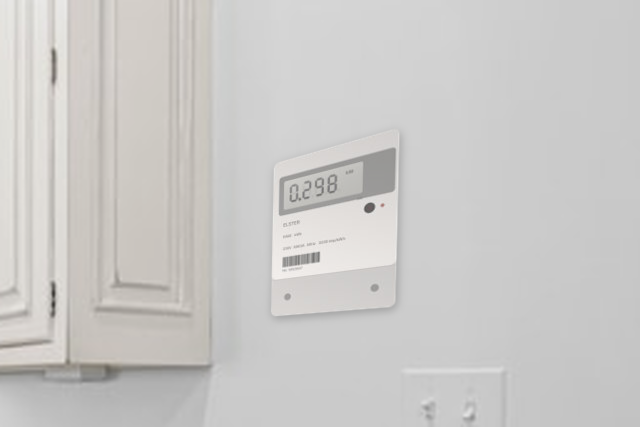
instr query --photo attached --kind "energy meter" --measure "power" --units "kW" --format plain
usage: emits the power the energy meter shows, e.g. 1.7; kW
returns 0.298; kW
